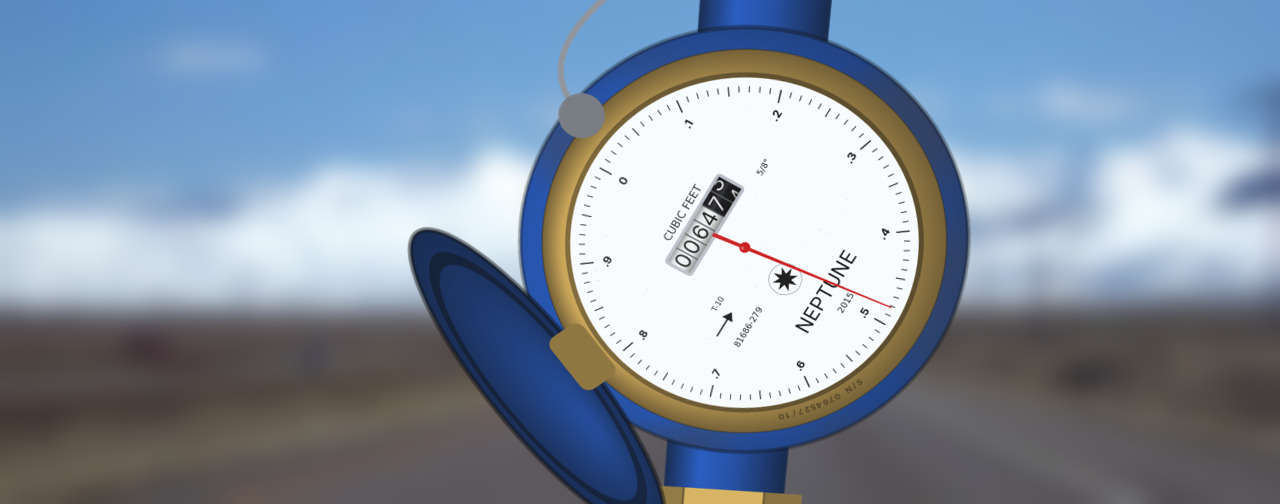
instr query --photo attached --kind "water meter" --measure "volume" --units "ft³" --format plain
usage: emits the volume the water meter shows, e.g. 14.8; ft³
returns 6473.48; ft³
